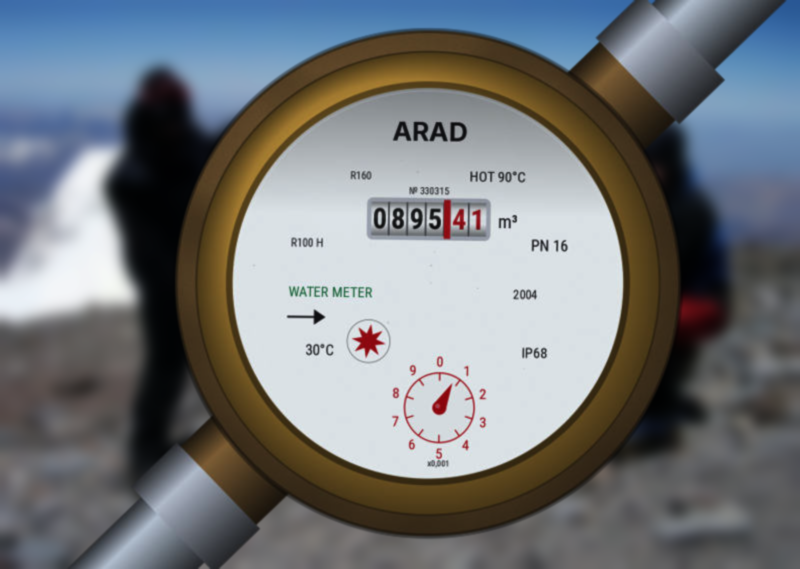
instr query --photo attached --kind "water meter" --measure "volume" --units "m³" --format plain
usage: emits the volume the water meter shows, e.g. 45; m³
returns 895.410; m³
